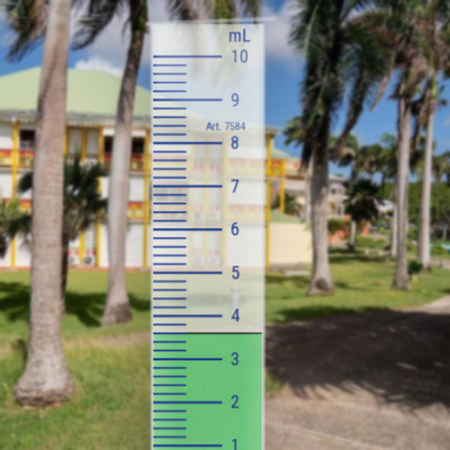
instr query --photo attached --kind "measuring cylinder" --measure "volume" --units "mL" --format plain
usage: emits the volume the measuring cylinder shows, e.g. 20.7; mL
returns 3.6; mL
